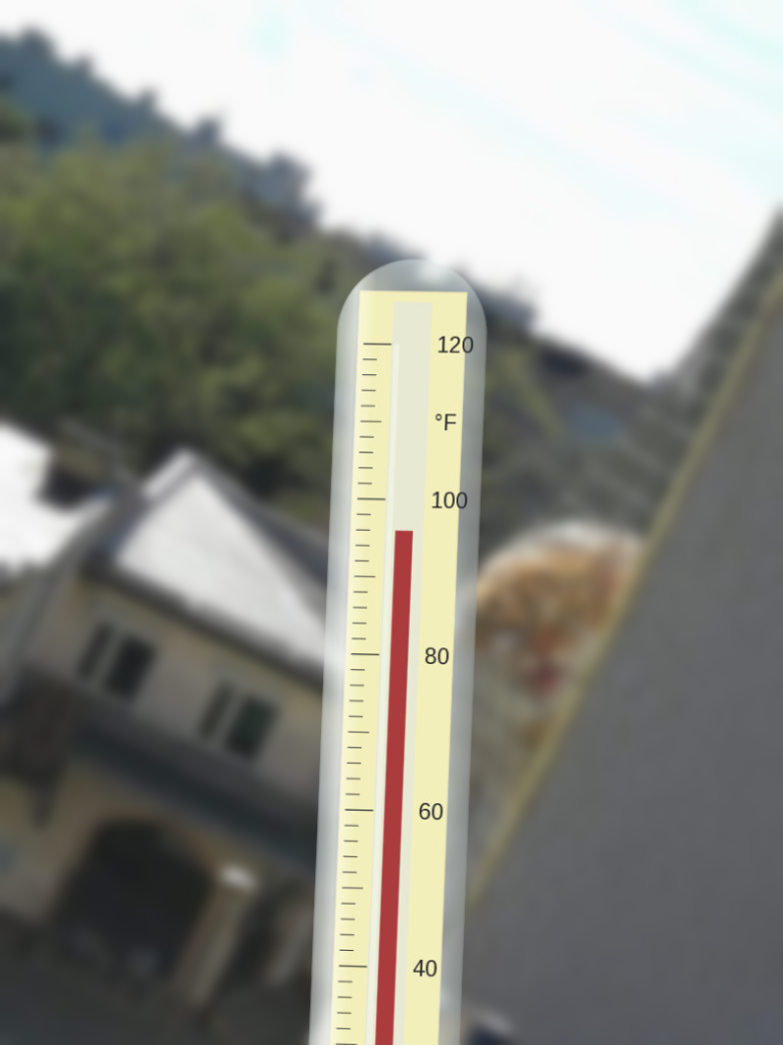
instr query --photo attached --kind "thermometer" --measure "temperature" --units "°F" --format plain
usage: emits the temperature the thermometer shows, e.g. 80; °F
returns 96; °F
